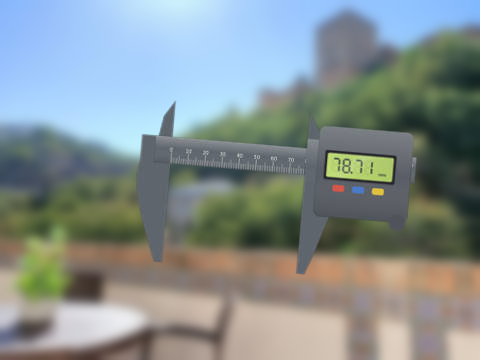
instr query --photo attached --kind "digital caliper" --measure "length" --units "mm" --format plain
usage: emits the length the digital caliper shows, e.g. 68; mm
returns 78.71; mm
